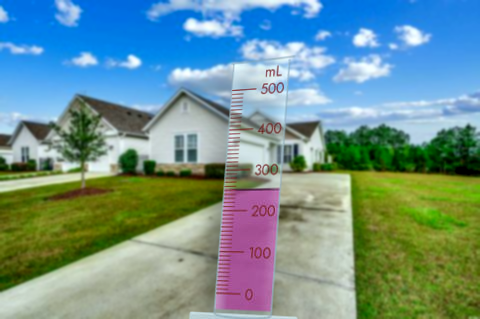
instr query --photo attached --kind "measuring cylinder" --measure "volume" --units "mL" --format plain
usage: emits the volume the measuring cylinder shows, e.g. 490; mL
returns 250; mL
